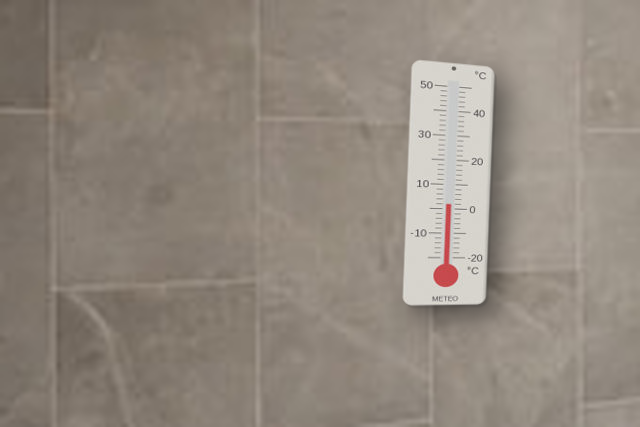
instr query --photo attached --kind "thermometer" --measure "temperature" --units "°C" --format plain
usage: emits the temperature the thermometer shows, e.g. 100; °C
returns 2; °C
